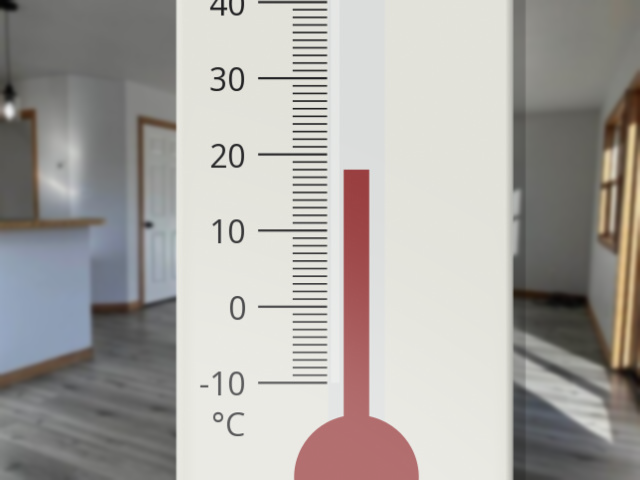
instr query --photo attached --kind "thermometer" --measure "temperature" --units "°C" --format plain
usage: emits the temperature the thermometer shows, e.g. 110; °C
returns 18; °C
